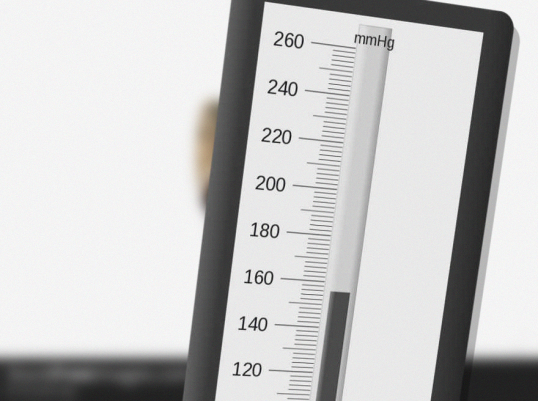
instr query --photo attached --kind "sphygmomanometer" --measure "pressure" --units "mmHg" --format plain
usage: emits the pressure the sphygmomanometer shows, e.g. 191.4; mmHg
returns 156; mmHg
